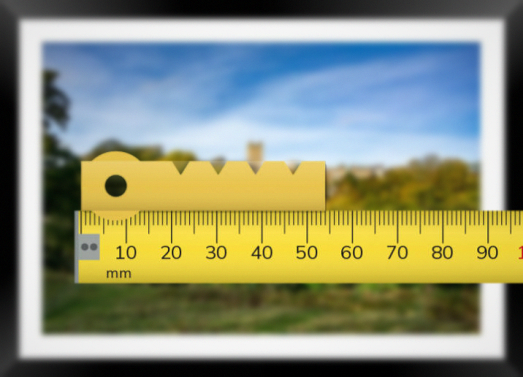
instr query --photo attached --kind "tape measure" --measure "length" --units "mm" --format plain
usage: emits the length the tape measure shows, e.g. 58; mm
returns 54; mm
